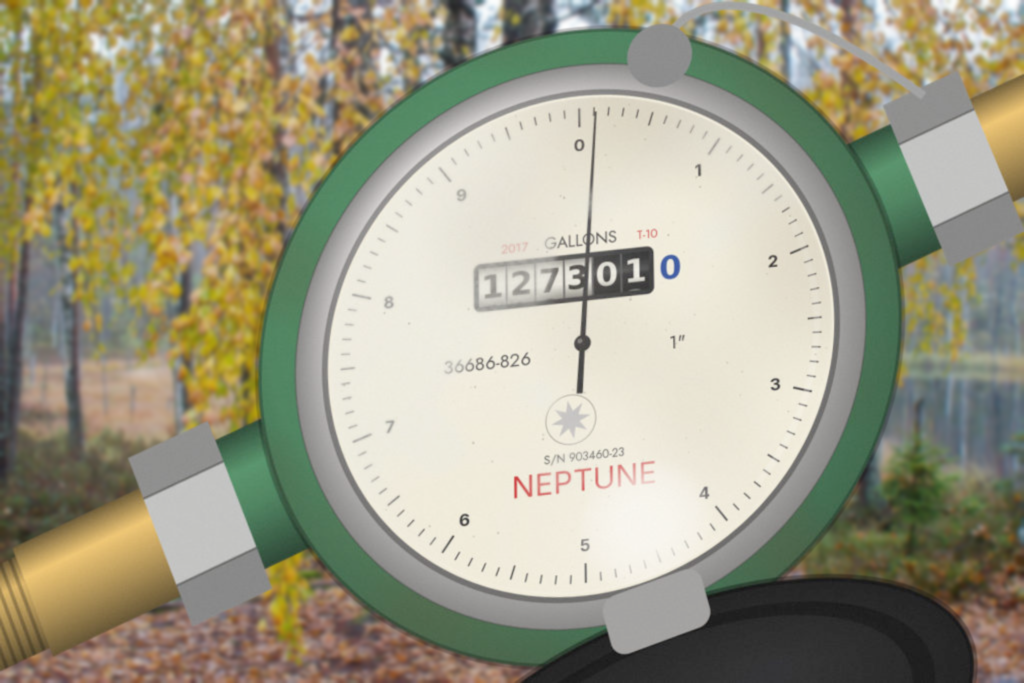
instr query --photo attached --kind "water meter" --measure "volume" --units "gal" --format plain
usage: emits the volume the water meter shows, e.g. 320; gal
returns 1273010.1; gal
